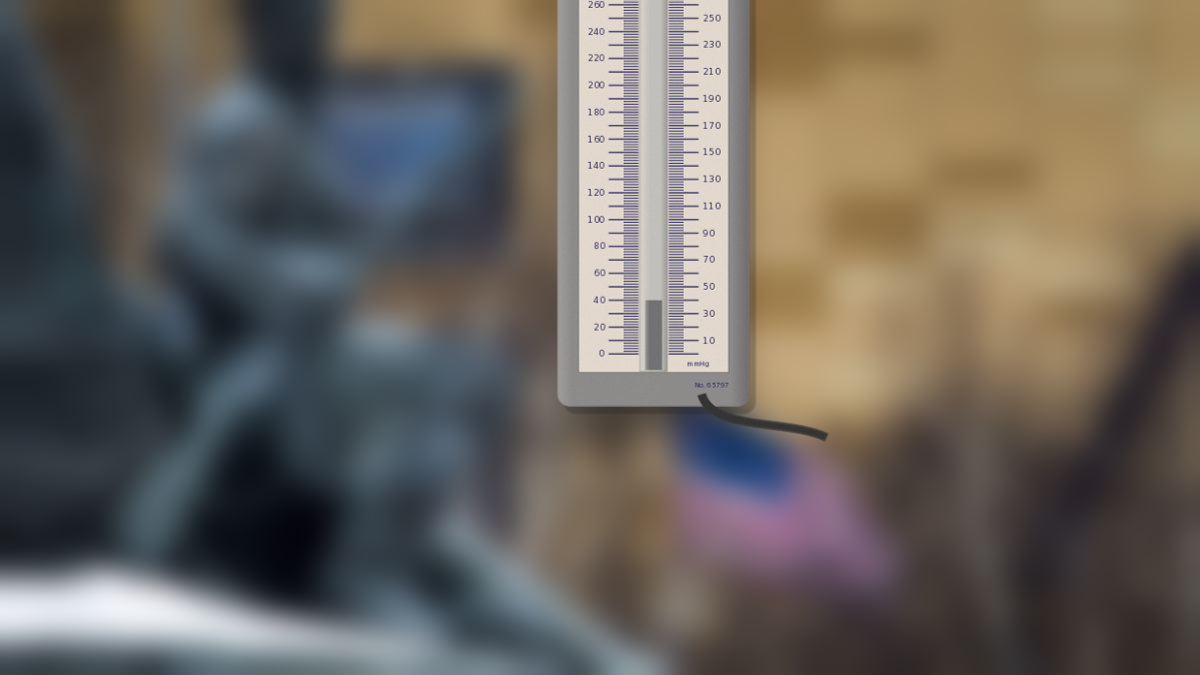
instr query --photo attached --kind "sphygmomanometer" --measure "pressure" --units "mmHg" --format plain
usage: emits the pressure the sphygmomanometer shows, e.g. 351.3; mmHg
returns 40; mmHg
